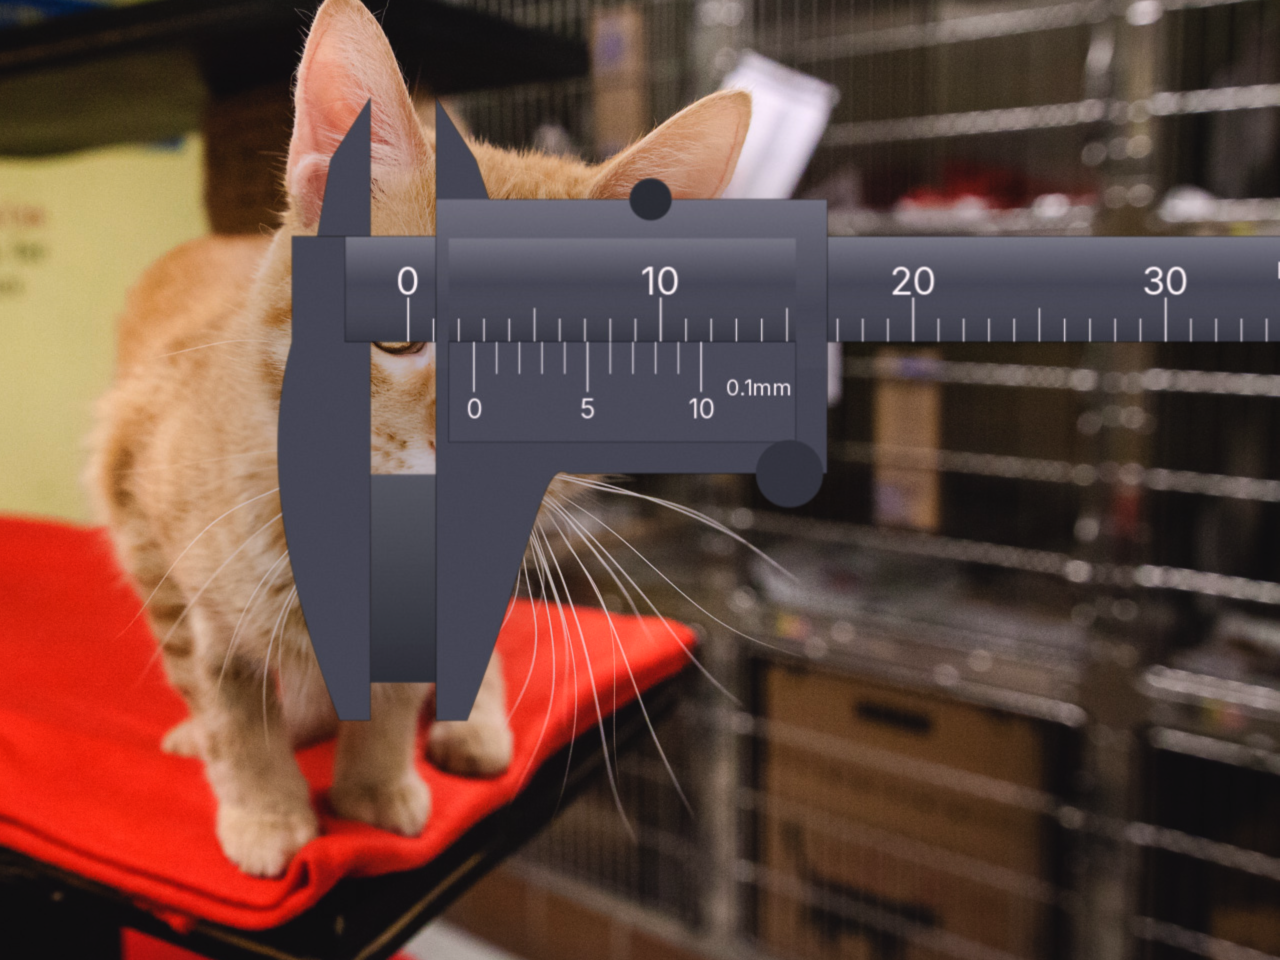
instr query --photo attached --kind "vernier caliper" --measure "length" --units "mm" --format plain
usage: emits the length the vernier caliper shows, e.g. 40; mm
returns 2.6; mm
